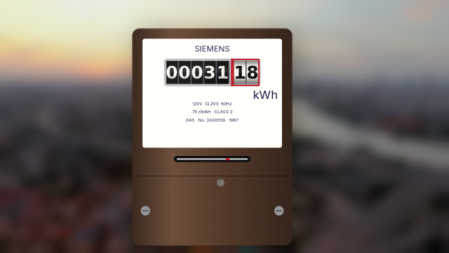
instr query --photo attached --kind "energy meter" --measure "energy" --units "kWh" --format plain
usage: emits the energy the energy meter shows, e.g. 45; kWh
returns 31.18; kWh
